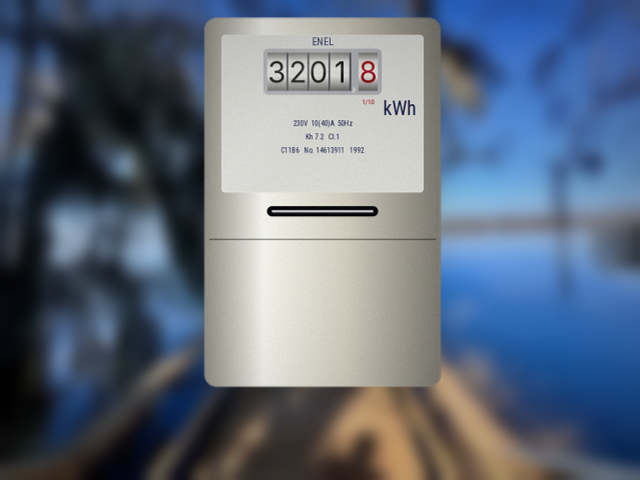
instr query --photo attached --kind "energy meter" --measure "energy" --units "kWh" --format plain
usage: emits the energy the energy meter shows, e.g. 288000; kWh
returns 3201.8; kWh
